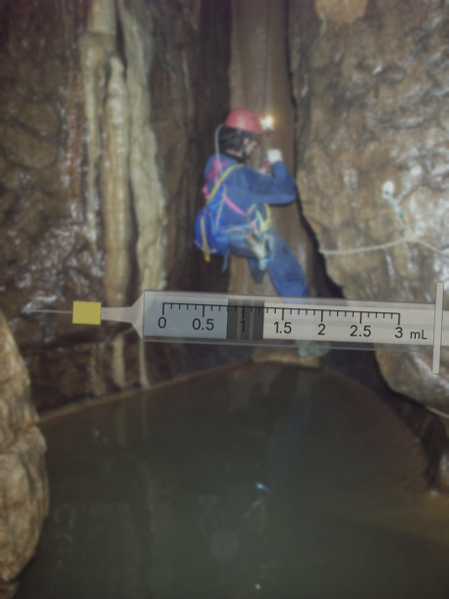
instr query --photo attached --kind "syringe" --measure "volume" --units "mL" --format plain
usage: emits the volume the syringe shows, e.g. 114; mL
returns 0.8; mL
